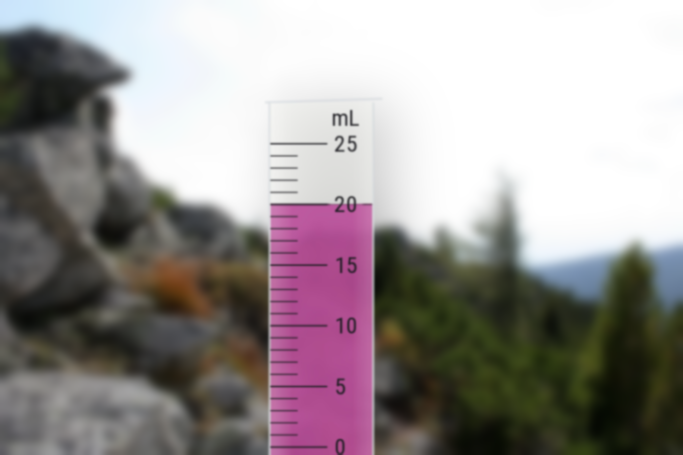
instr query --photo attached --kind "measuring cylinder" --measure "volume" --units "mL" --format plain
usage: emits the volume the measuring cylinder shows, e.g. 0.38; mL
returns 20; mL
